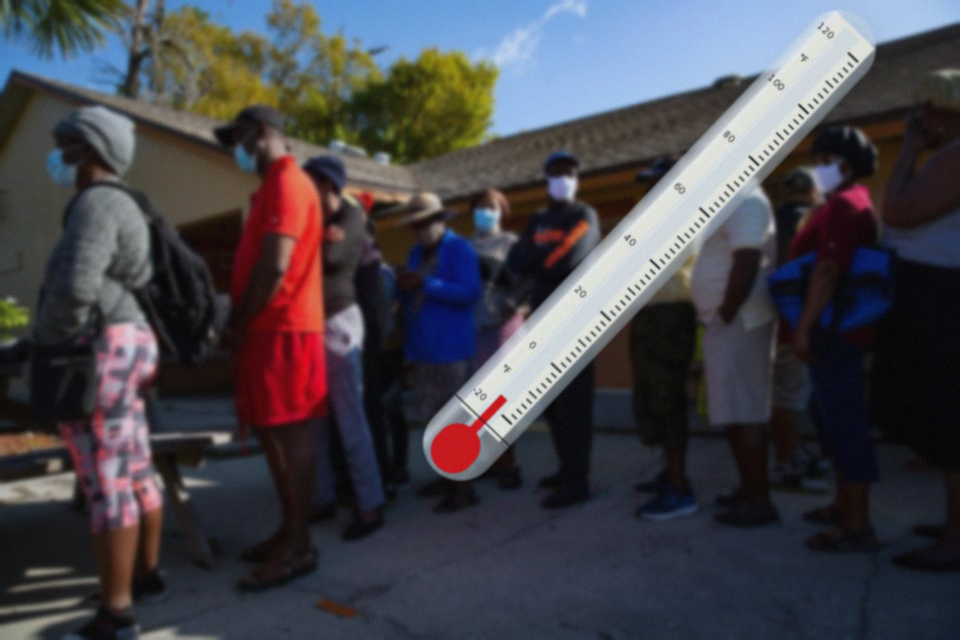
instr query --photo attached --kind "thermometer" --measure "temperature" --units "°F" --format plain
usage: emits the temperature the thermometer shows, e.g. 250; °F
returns -16; °F
